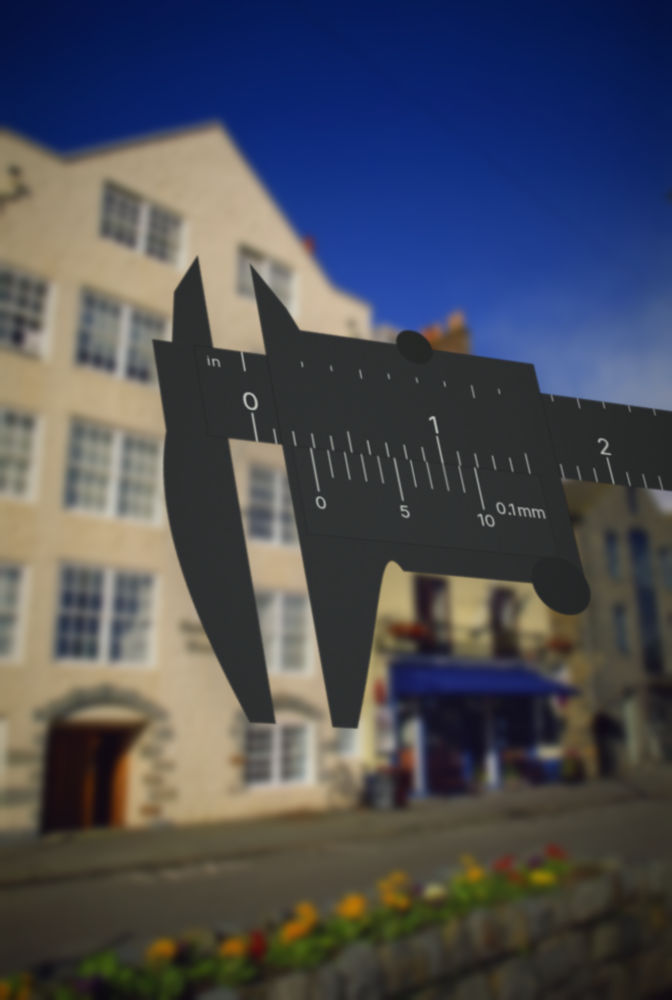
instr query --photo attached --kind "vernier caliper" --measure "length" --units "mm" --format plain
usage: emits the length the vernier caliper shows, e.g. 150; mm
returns 2.8; mm
